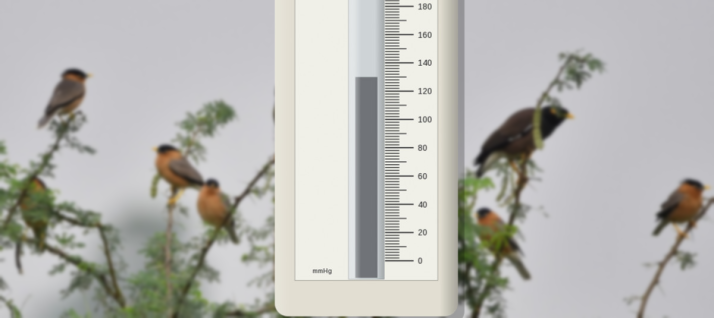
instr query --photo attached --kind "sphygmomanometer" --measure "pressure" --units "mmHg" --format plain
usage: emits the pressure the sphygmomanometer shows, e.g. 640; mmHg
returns 130; mmHg
